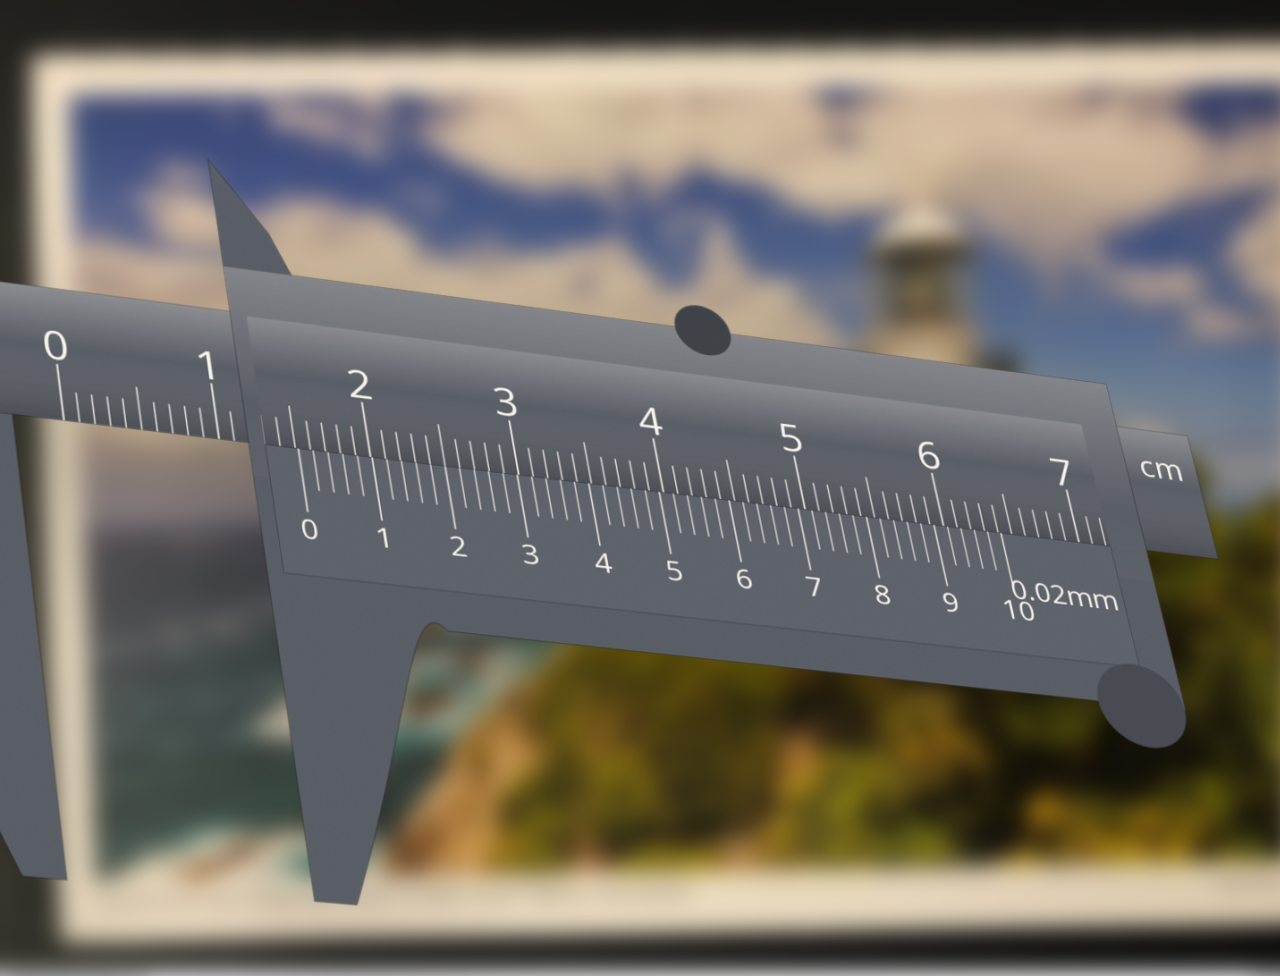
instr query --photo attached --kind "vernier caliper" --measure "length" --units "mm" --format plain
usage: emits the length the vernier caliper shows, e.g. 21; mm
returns 15.2; mm
